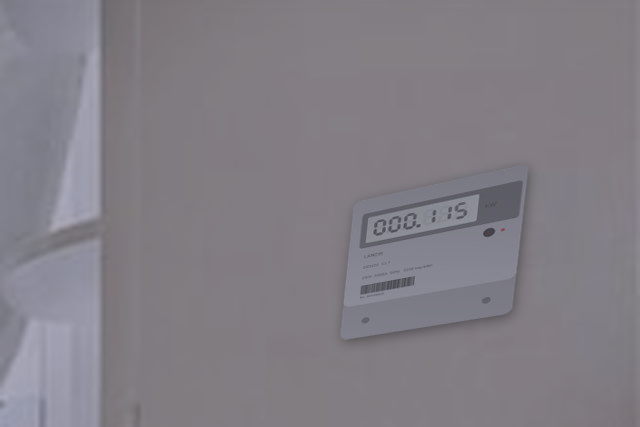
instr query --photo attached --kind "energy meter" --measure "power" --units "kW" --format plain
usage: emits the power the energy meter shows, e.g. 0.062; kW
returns 0.115; kW
